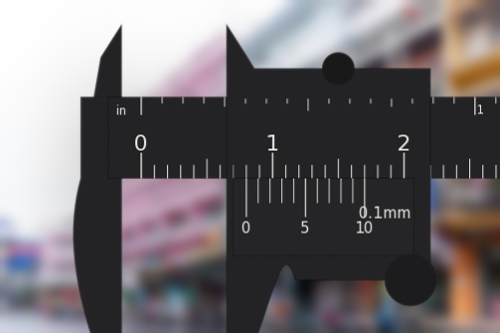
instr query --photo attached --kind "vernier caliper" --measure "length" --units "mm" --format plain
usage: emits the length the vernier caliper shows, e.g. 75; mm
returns 8.0; mm
